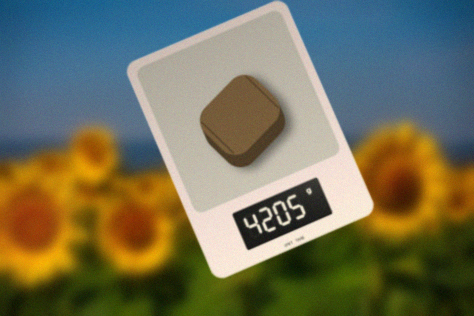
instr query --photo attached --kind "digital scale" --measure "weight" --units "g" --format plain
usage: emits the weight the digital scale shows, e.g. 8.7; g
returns 4205; g
